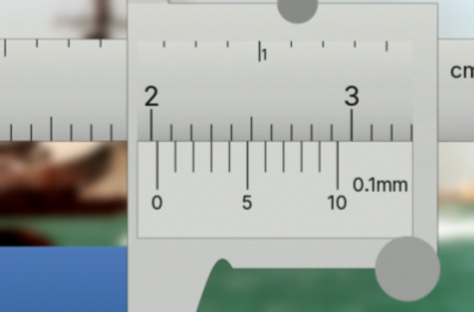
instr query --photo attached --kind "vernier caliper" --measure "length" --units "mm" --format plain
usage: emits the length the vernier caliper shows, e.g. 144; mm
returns 20.3; mm
